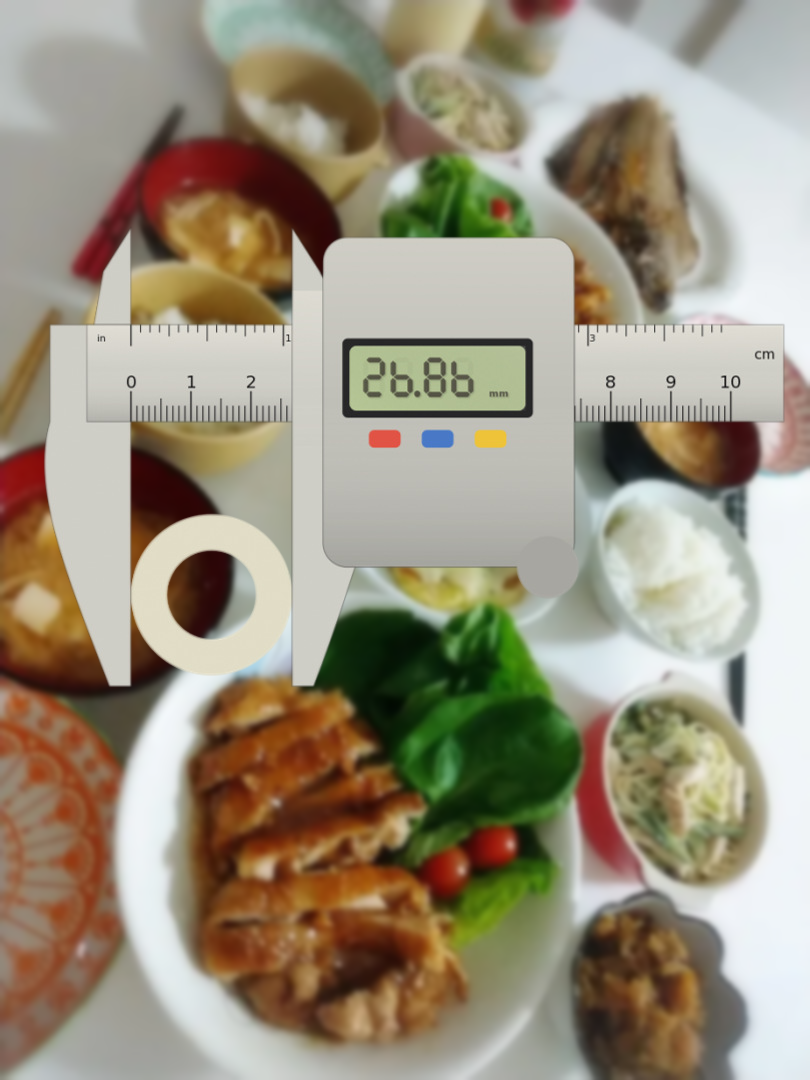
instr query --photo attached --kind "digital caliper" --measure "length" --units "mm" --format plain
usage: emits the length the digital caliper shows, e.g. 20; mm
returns 26.86; mm
